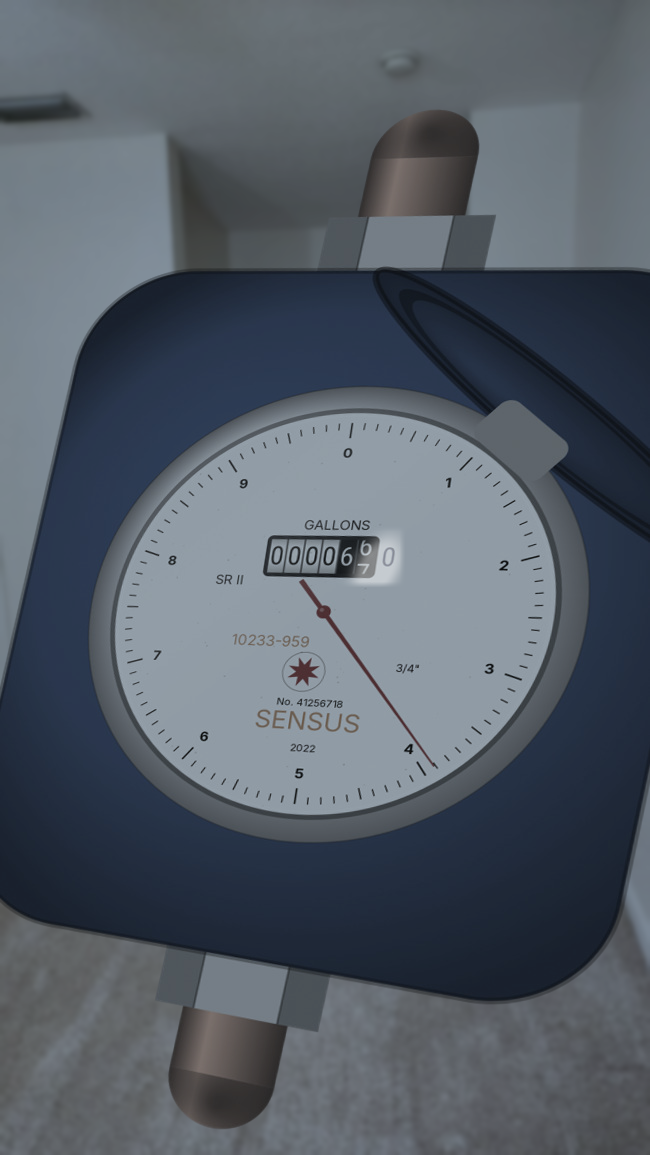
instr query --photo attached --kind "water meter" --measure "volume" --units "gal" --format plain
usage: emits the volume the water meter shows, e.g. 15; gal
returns 663.9; gal
